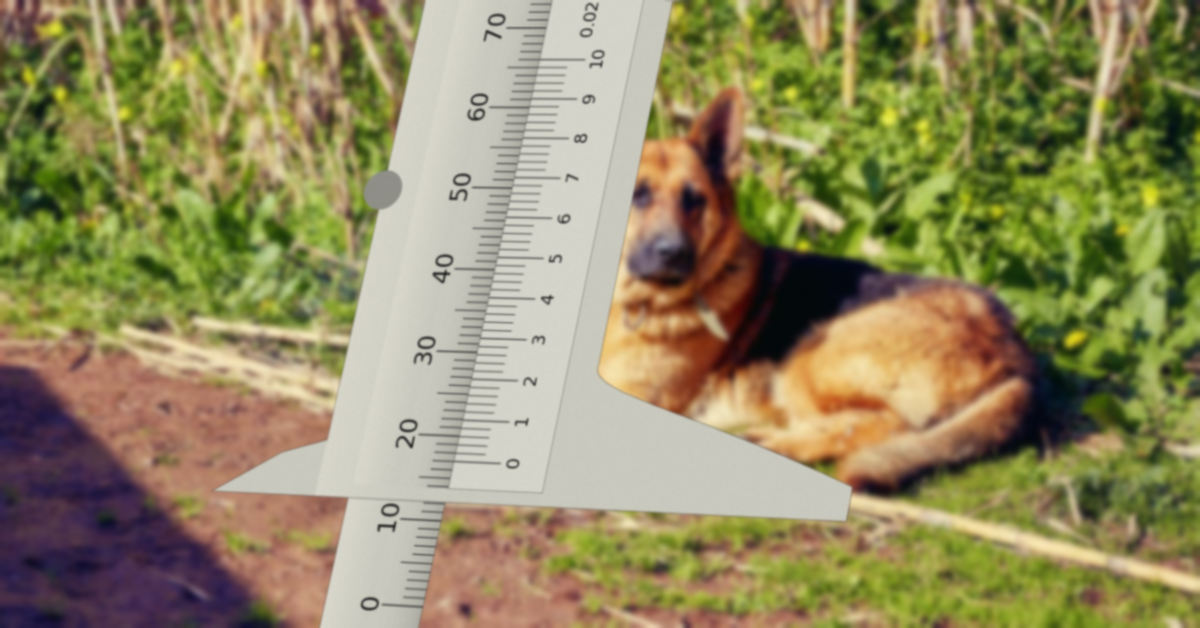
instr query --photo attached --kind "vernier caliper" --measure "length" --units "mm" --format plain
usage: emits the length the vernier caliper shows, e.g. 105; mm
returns 17.0; mm
